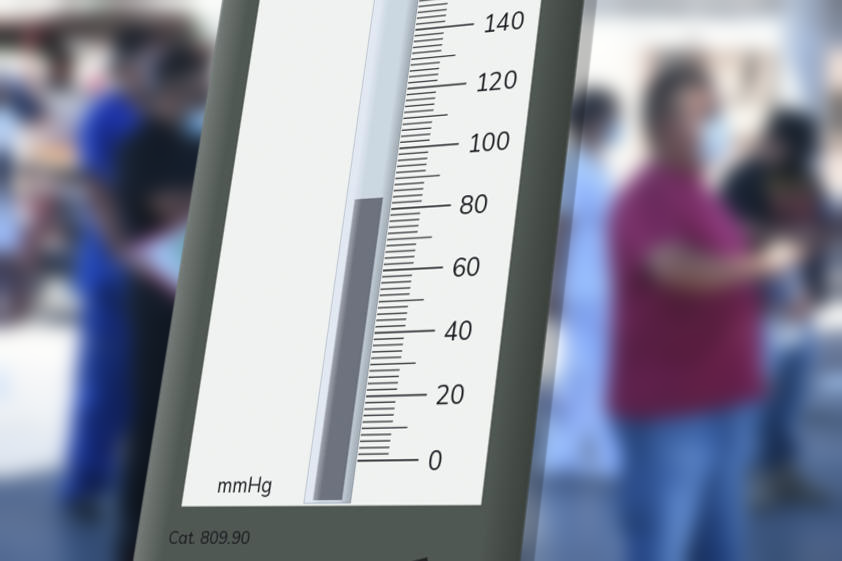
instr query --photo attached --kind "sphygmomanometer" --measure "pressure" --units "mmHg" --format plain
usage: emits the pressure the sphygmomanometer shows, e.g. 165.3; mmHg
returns 84; mmHg
